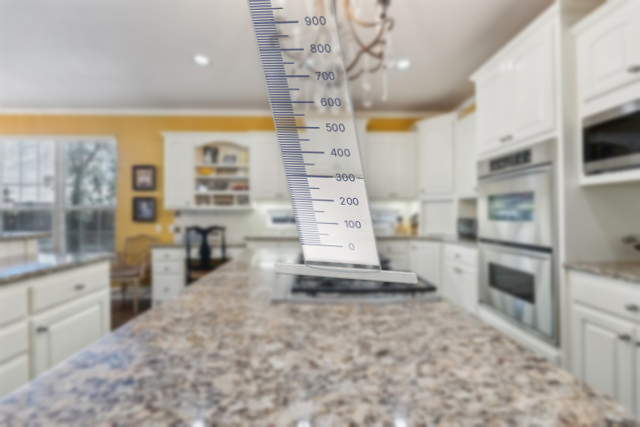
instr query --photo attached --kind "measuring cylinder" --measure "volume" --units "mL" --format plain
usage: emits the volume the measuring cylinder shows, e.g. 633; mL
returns 300; mL
